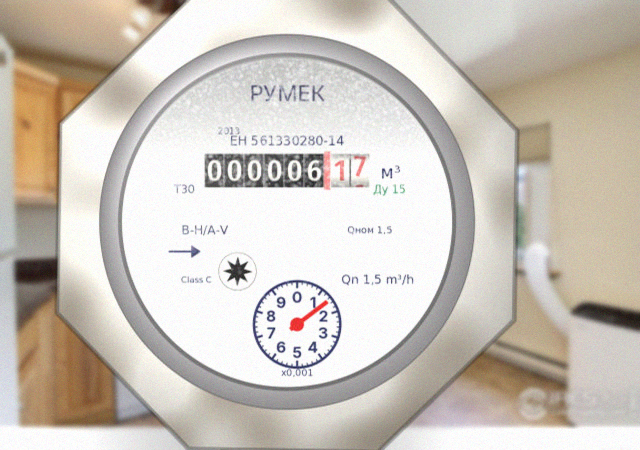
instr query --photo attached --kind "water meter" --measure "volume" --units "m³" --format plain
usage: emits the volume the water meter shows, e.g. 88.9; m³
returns 6.171; m³
